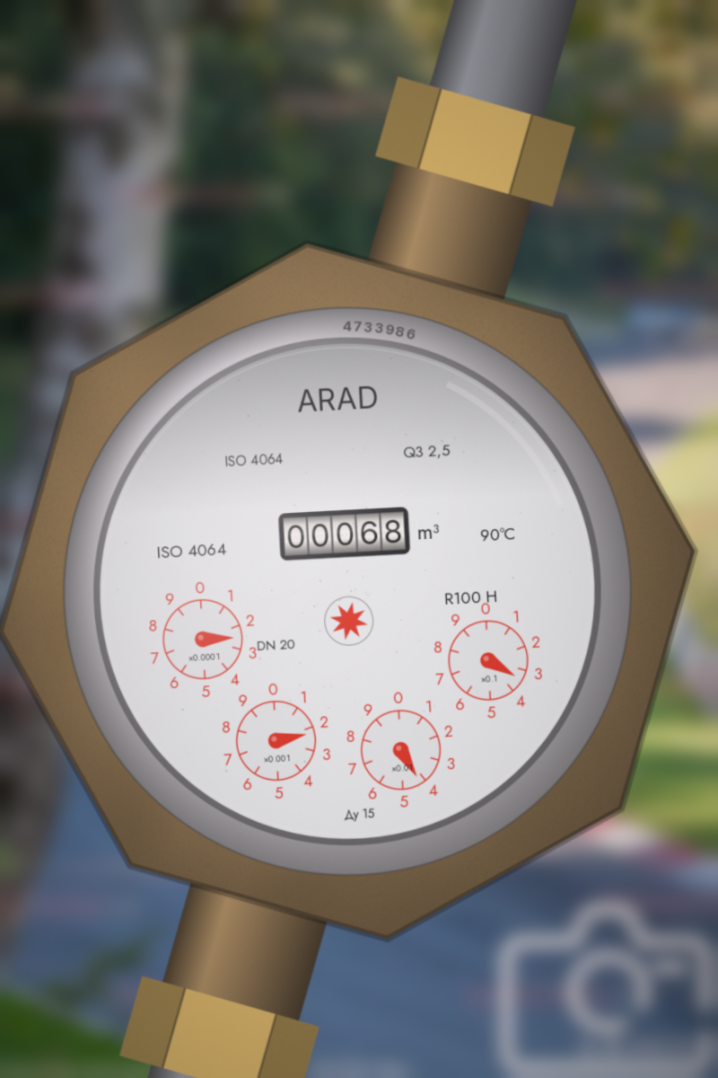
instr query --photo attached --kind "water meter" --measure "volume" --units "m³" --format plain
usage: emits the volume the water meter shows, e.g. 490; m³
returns 68.3422; m³
